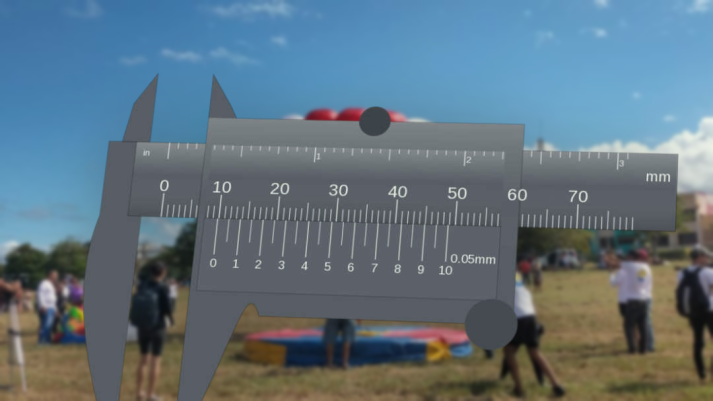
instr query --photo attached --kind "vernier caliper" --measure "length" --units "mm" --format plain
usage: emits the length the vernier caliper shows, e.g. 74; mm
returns 9.8; mm
